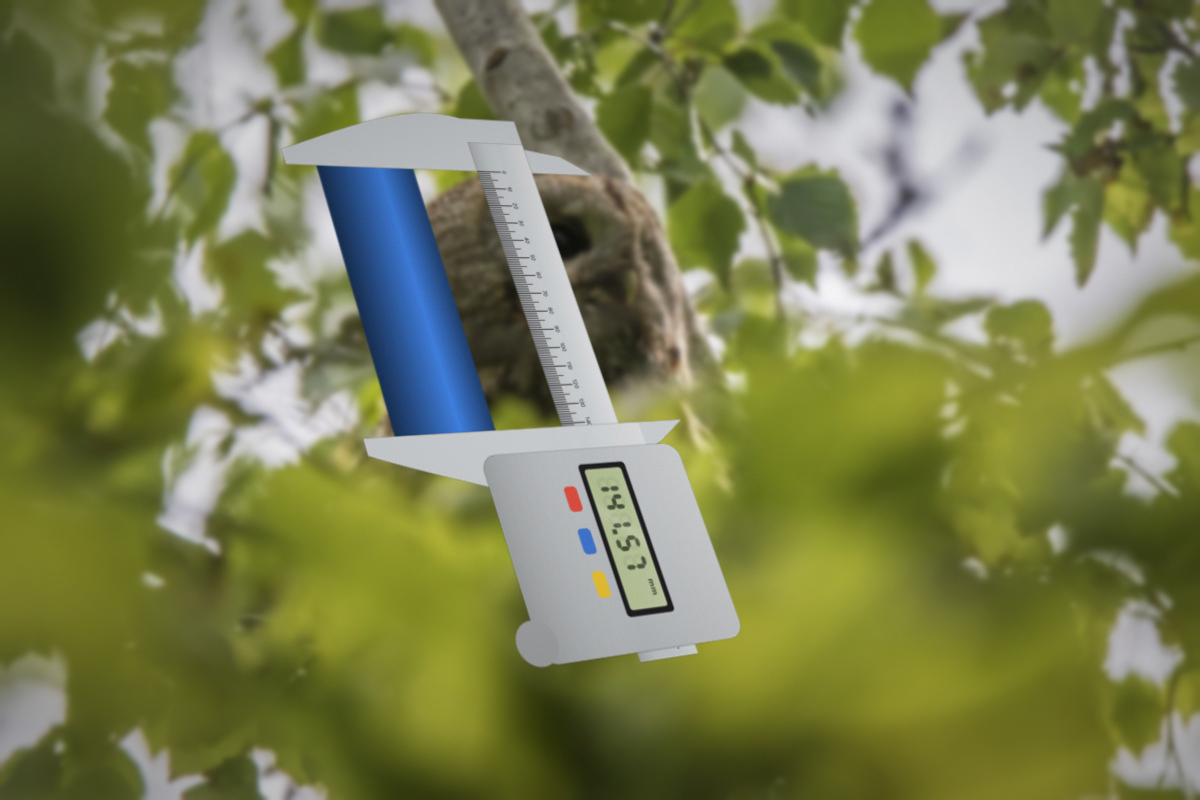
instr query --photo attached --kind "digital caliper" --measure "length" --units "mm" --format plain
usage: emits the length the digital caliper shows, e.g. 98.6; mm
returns 141.57; mm
